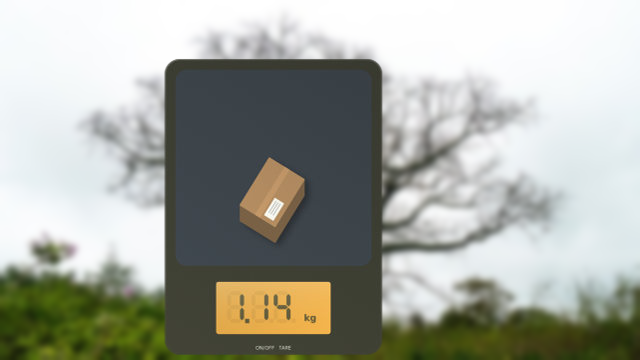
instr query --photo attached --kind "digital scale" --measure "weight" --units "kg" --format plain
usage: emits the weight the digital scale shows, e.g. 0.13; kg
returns 1.14; kg
